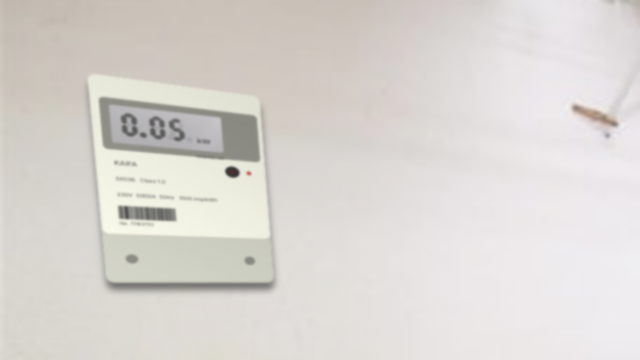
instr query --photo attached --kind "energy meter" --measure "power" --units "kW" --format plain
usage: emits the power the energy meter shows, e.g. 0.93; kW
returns 0.05; kW
